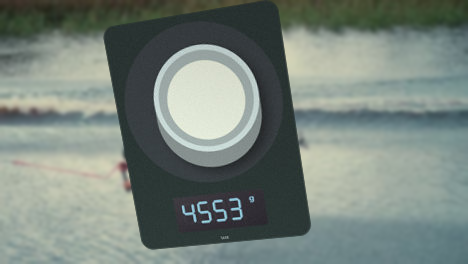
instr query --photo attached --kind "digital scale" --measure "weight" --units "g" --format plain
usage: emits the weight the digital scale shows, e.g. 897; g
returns 4553; g
